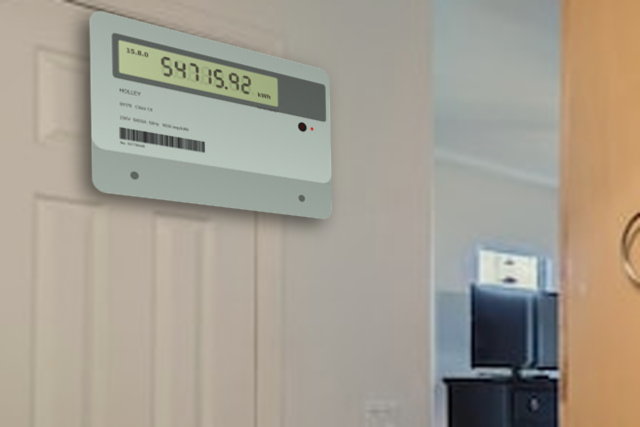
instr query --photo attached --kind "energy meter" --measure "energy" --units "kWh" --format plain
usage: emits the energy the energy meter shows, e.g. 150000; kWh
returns 54715.92; kWh
